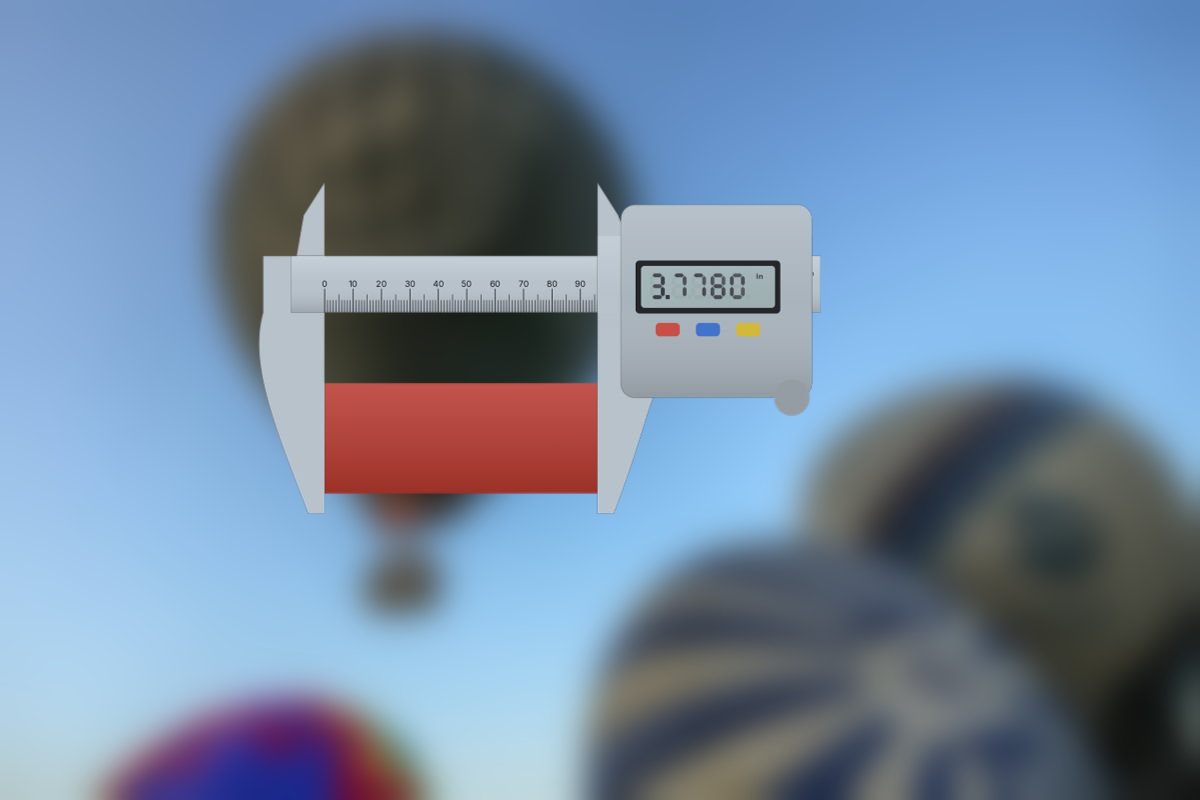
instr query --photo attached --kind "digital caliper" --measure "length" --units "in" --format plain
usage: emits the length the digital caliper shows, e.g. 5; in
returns 3.7780; in
